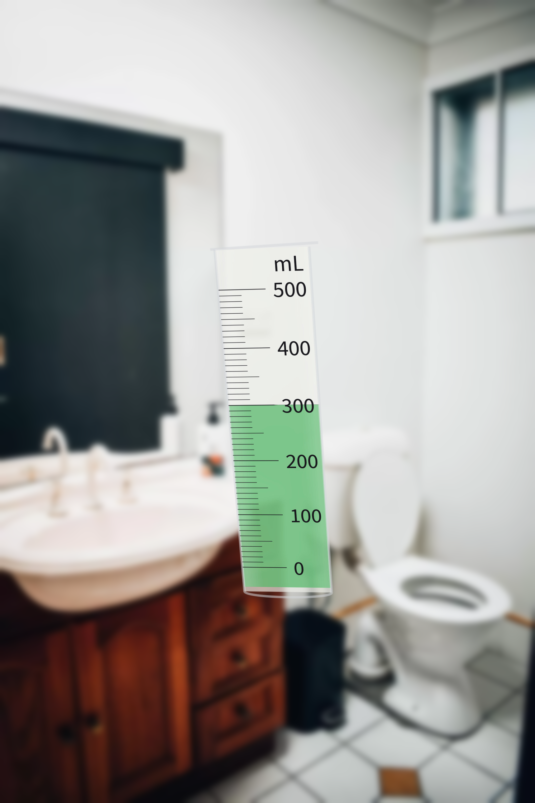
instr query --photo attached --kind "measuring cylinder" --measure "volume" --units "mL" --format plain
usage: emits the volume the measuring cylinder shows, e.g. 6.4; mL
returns 300; mL
